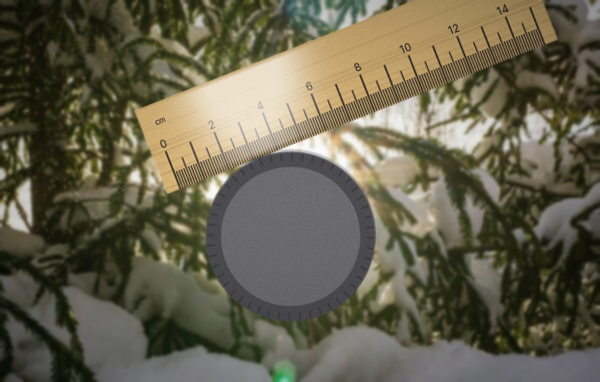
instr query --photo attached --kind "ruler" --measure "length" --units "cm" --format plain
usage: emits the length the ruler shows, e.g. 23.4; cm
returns 6.5; cm
